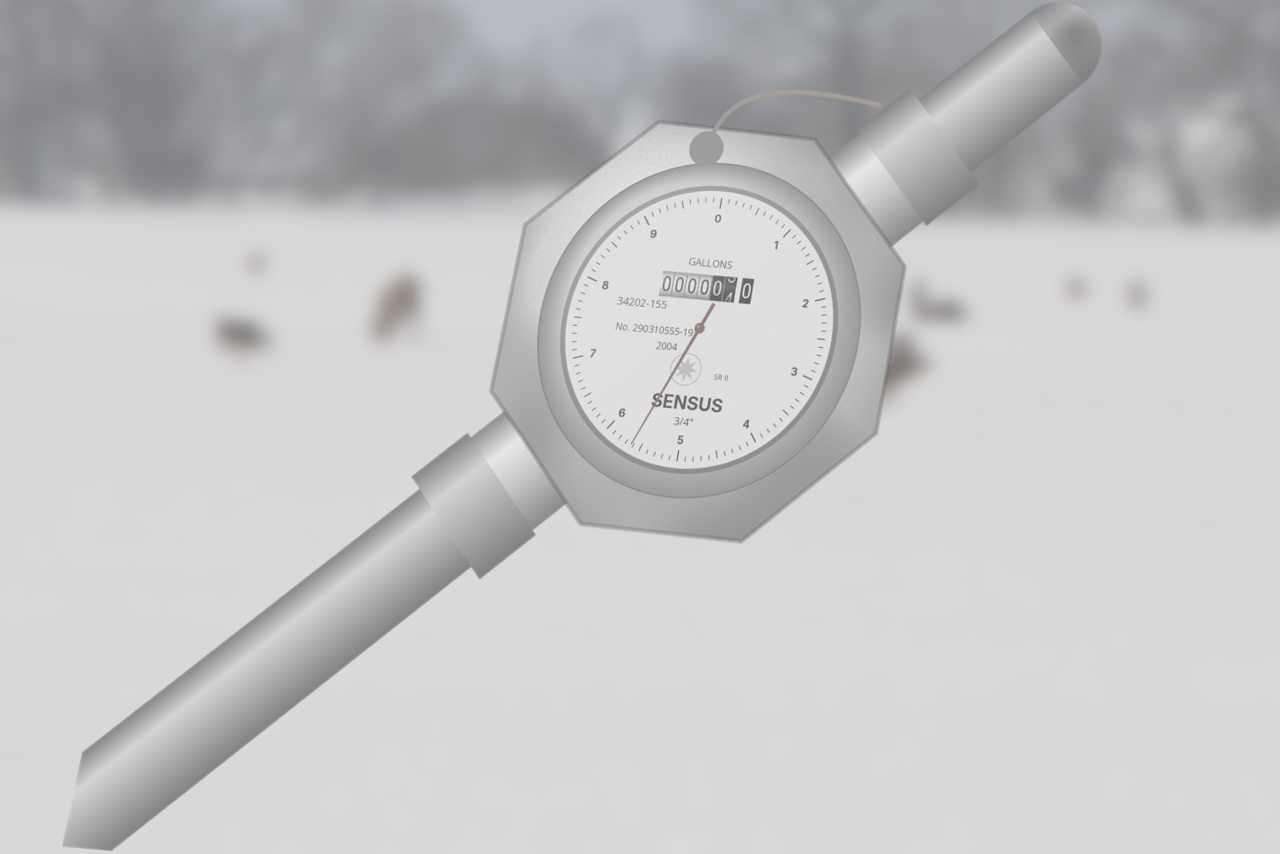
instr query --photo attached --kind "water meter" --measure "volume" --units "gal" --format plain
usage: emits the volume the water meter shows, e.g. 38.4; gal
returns 35.6; gal
